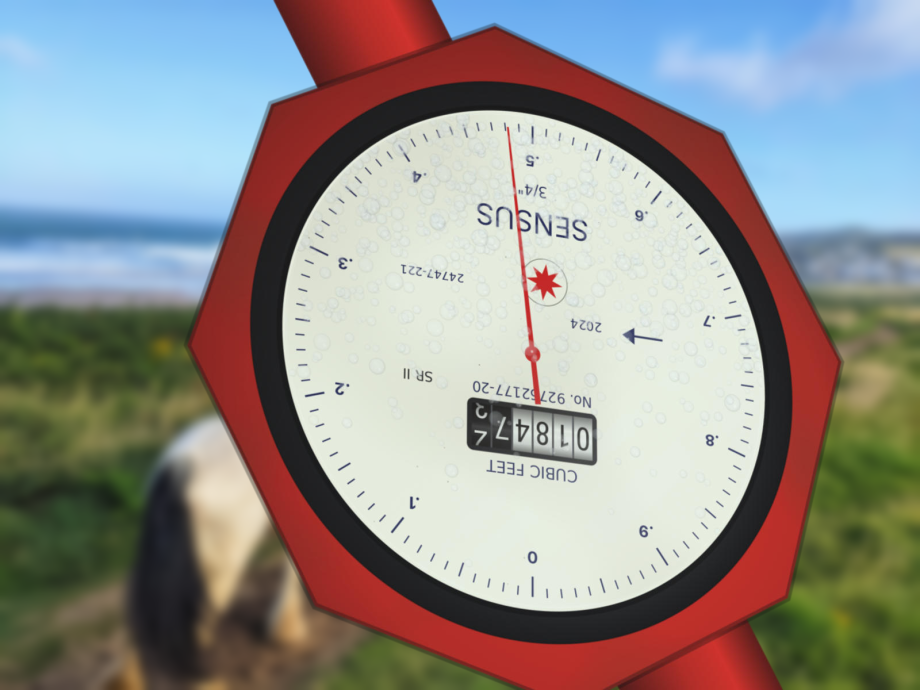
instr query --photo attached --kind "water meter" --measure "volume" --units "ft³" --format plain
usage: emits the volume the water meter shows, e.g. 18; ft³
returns 18472.48; ft³
